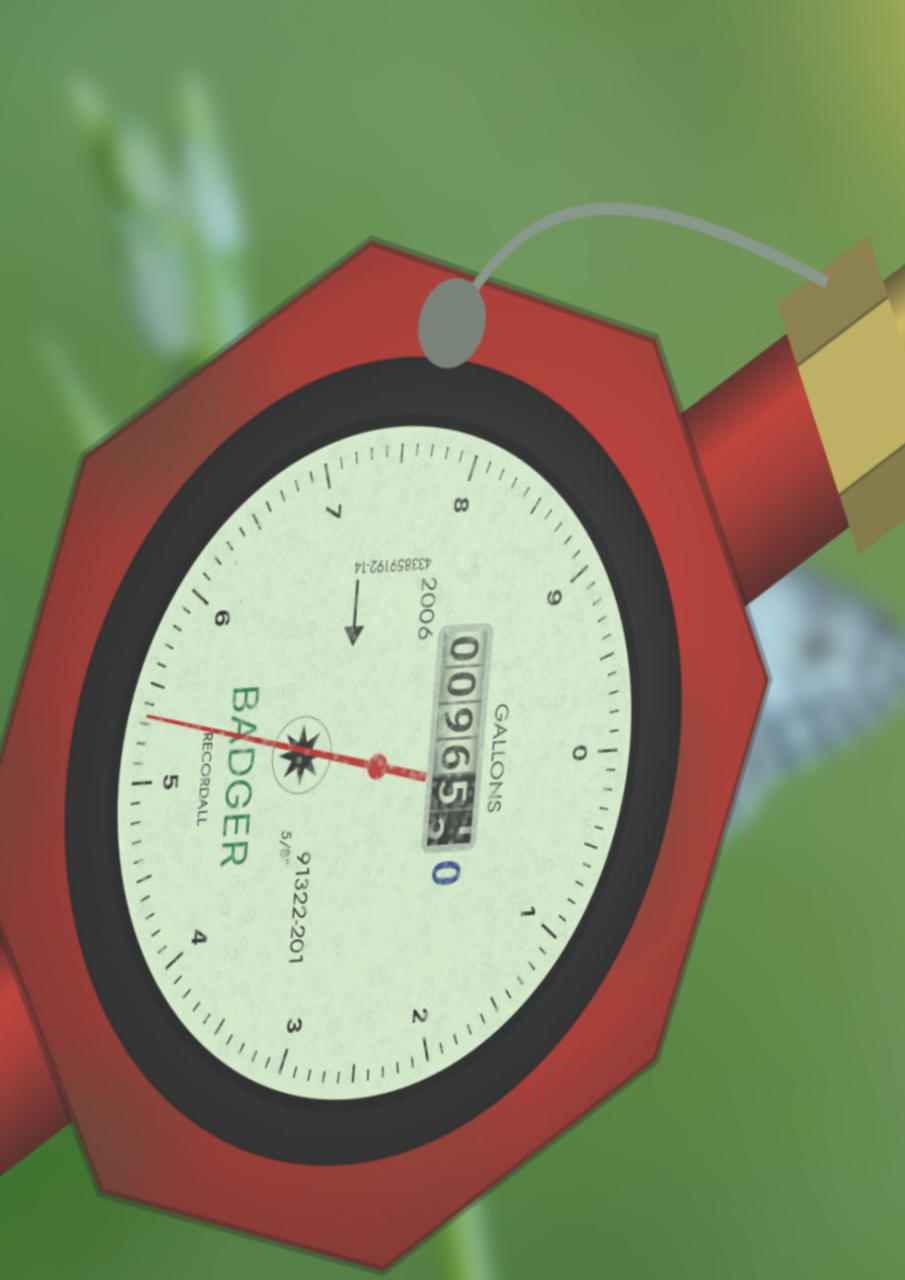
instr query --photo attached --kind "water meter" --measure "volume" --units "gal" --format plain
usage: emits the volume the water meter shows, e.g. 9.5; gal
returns 96515.3; gal
